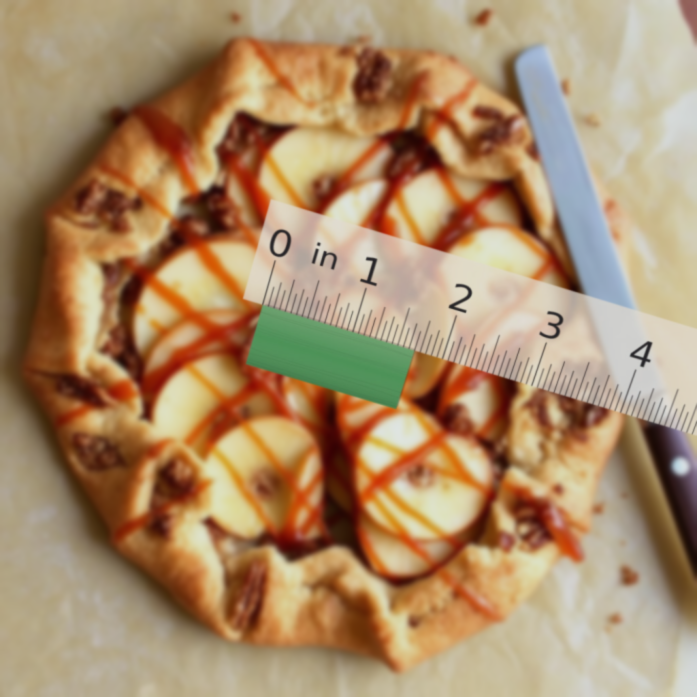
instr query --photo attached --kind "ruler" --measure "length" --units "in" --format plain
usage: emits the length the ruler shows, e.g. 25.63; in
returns 1.6875; in
